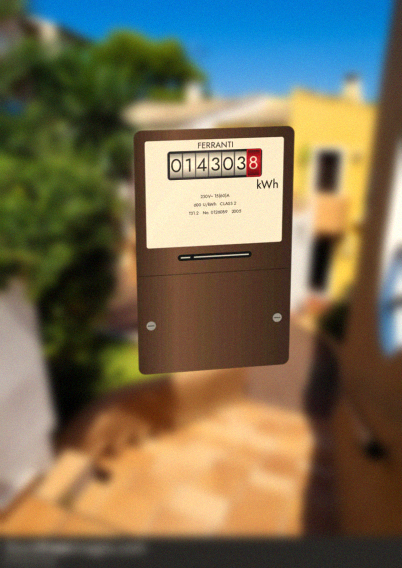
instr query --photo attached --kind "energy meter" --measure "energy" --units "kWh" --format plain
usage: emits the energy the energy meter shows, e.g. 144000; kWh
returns 14303.8; kWh
